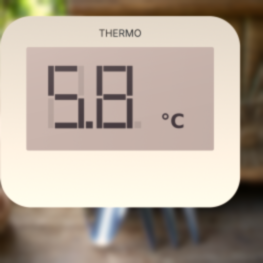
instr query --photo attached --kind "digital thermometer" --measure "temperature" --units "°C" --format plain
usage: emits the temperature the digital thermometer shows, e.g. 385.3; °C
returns 5.8; °C
